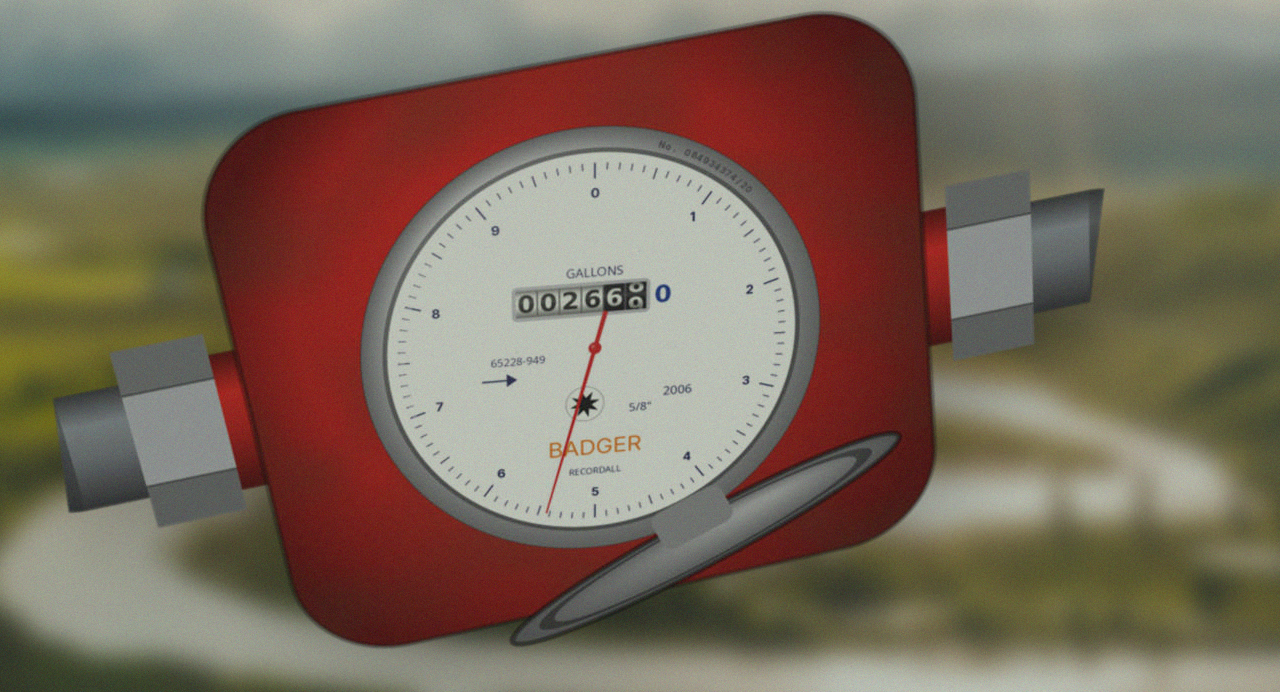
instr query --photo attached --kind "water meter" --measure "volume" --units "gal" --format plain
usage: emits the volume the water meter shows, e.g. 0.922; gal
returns 26685.4; gal
